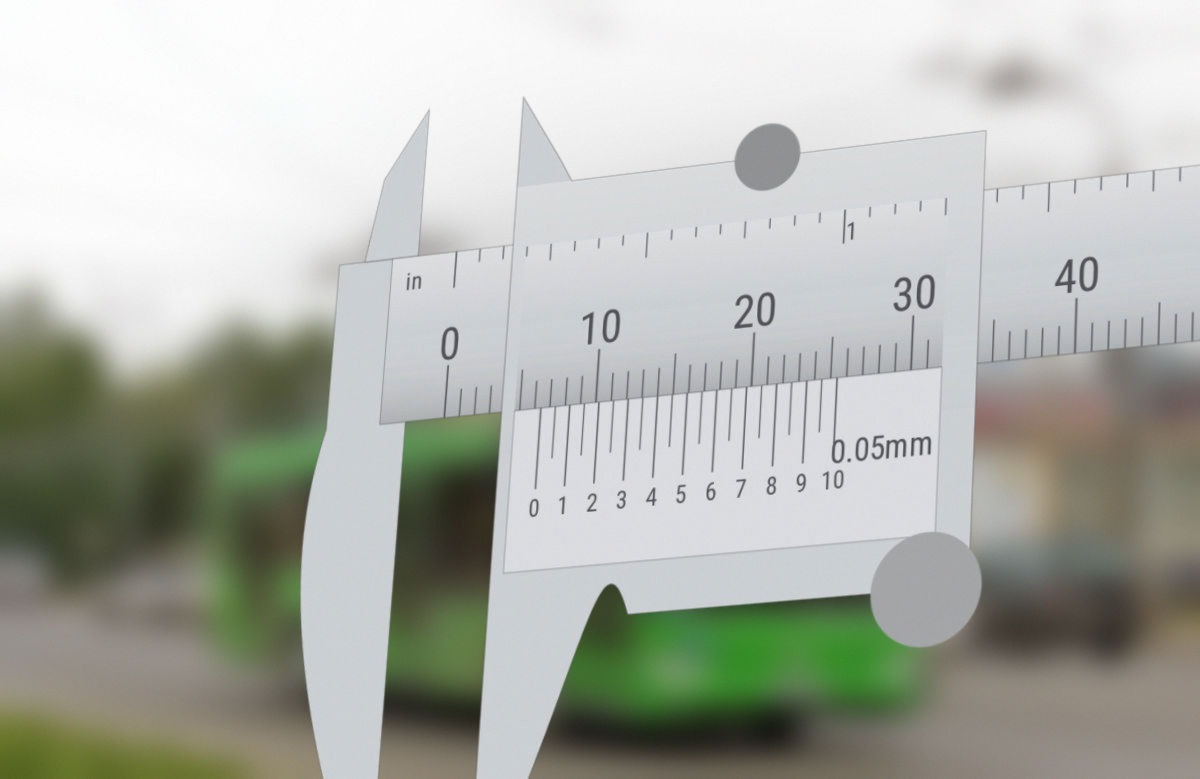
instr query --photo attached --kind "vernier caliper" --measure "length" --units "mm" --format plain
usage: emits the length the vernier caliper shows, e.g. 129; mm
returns 6.4; mm
